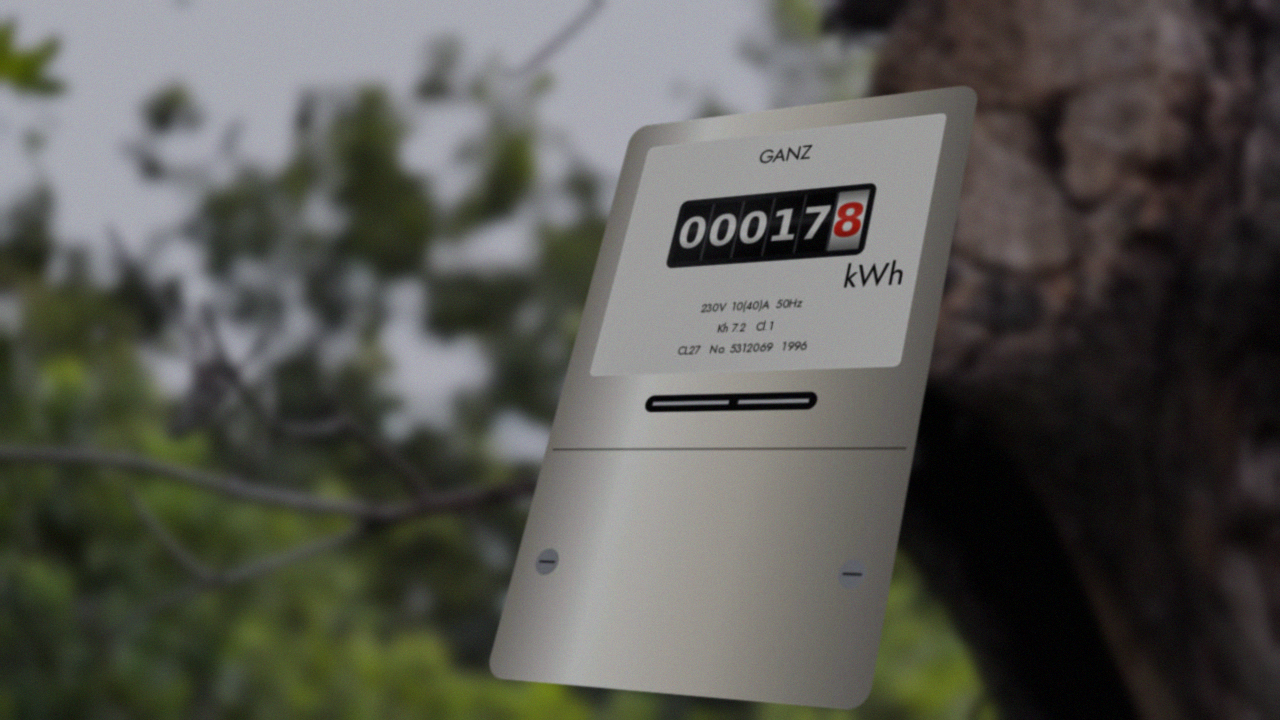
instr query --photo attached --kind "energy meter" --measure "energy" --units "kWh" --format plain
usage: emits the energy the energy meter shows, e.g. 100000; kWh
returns 17.8; kWh
